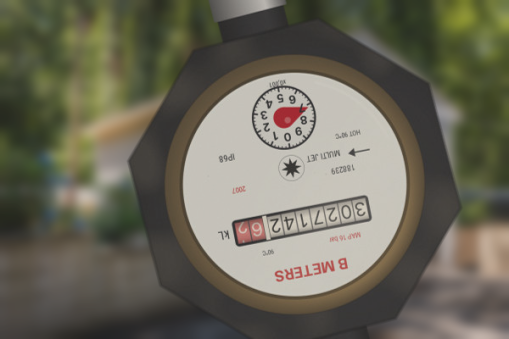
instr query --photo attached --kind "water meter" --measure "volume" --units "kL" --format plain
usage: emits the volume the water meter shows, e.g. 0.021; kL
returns 3027142.617; kL
